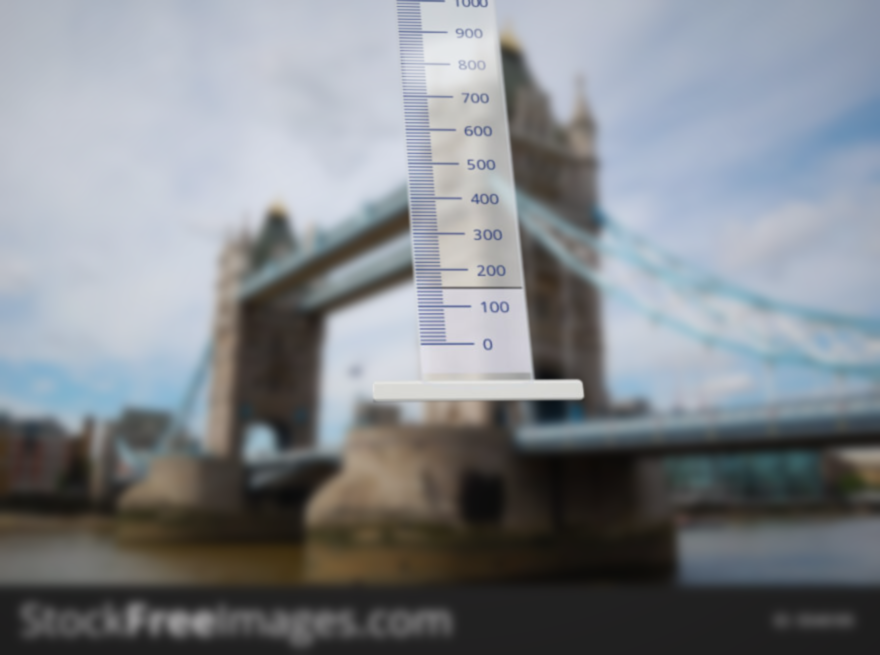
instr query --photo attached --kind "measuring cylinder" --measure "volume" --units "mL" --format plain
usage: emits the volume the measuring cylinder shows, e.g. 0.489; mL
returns 150; mL
